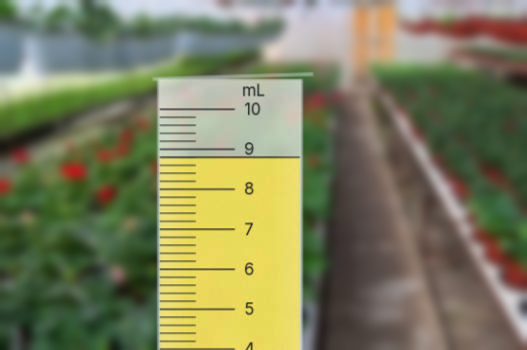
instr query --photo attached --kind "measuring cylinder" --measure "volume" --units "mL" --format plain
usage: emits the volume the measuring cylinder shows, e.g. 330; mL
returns 8.8; mL
